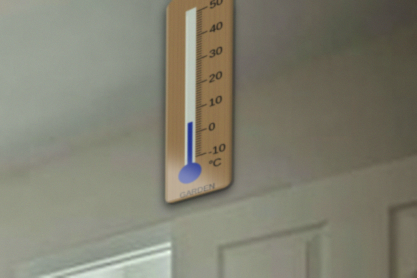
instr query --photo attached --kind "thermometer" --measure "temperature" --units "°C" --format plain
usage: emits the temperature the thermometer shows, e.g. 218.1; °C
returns 5; °C
